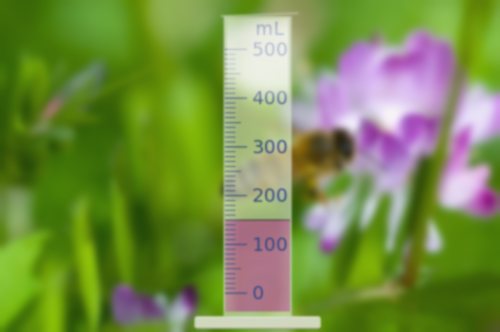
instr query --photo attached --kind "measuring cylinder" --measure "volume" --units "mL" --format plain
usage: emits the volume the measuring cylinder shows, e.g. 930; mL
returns 150; mL
